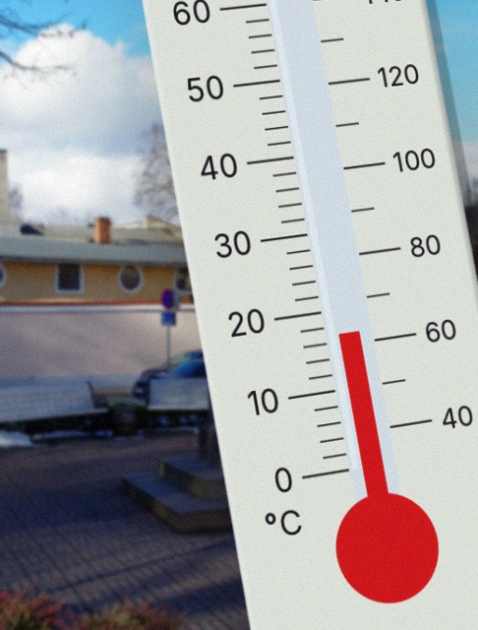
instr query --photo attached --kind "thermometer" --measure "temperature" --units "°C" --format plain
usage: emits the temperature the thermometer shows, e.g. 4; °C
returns 17; °C
